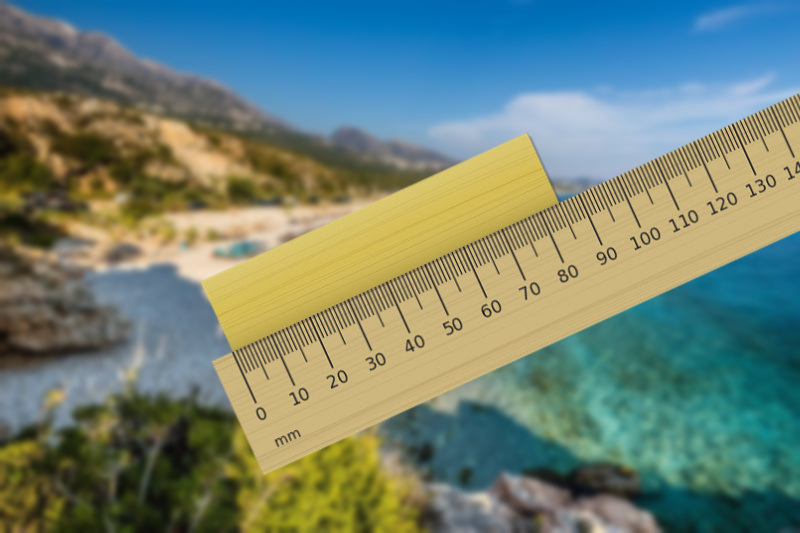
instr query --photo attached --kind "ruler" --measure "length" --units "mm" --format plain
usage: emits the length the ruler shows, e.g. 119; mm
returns 85; mm
